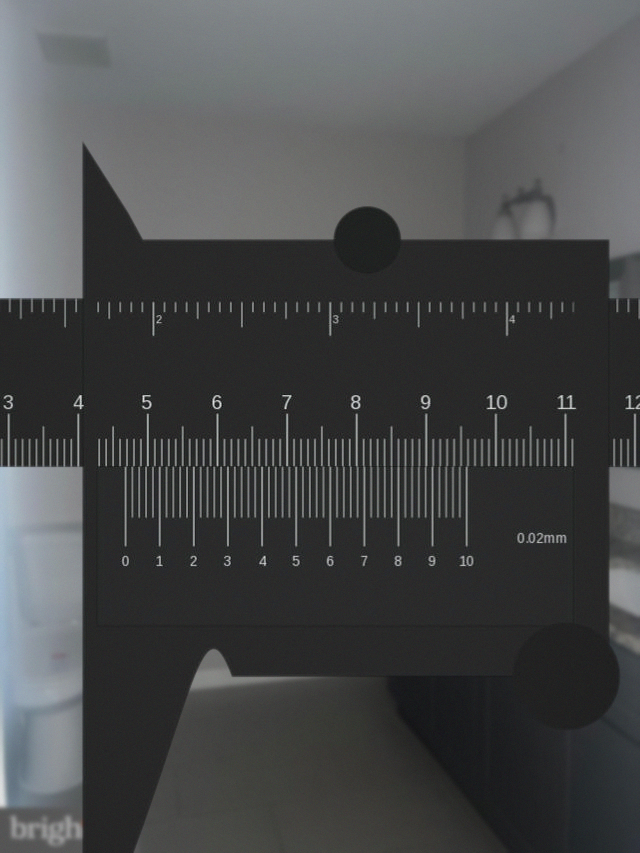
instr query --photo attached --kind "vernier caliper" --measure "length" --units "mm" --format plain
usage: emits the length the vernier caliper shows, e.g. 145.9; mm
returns 46.8; mm
